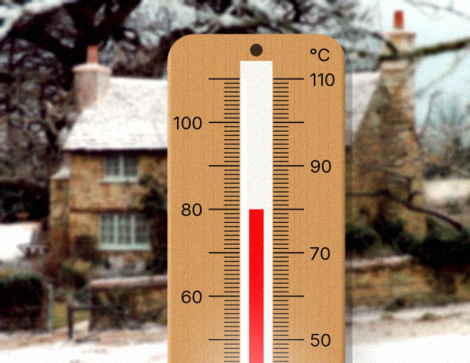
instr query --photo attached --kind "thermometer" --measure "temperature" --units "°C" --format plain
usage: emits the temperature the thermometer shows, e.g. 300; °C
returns 80; °C
